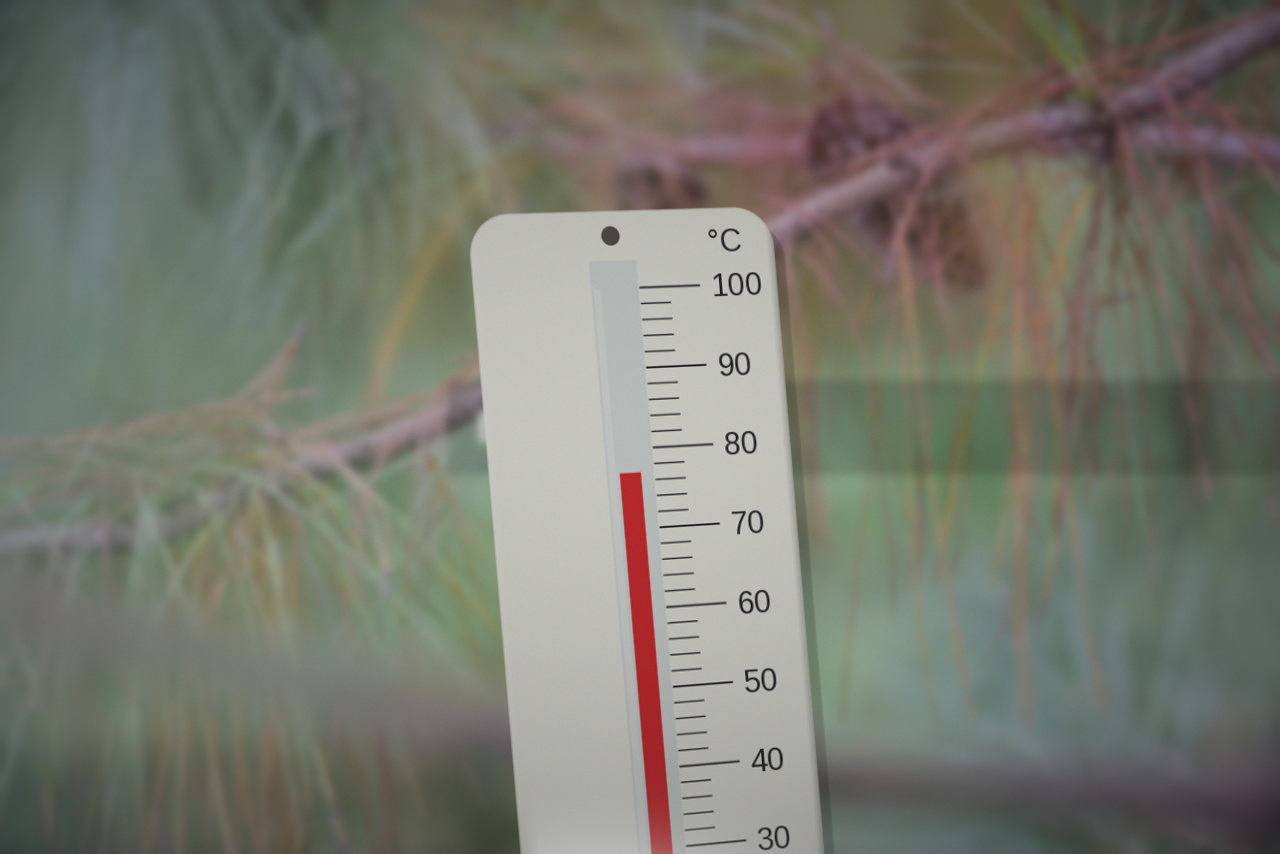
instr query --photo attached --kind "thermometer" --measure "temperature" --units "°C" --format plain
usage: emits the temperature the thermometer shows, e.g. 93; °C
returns 77; °C
